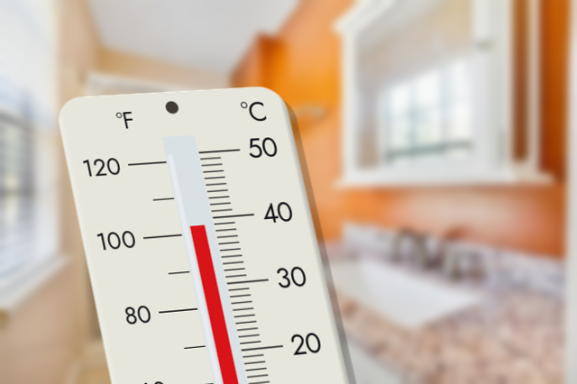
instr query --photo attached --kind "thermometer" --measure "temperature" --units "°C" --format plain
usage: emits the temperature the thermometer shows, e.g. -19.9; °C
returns 39; °C
